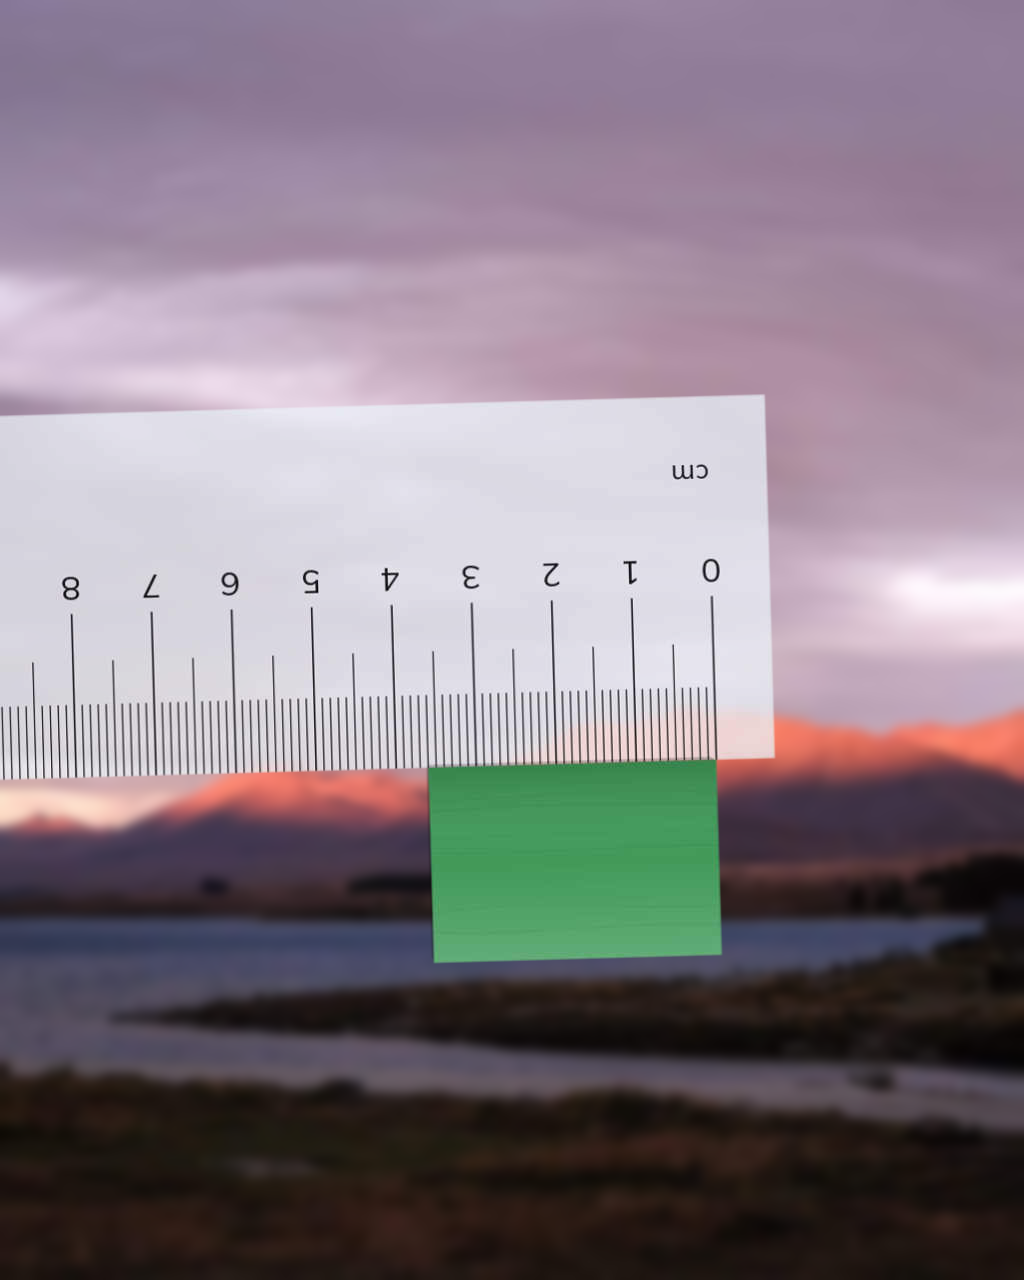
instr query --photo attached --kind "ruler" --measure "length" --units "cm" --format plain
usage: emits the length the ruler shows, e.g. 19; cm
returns 3.6; cm
